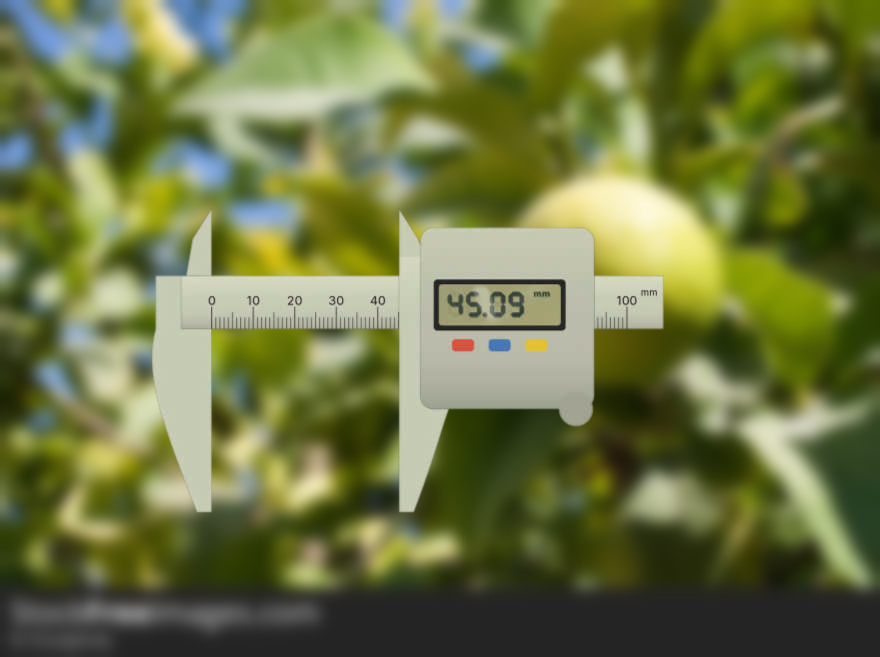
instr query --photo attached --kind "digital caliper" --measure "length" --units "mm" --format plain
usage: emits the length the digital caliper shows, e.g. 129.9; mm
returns 45.09; mm
